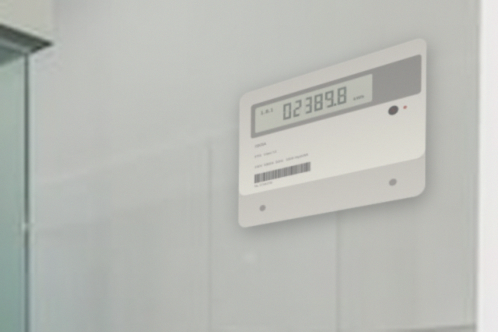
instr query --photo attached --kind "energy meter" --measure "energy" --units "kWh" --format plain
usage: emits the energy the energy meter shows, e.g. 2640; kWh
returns 2389.8; kWh
